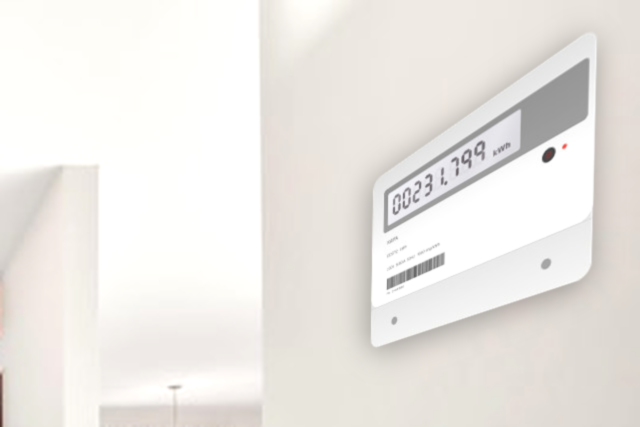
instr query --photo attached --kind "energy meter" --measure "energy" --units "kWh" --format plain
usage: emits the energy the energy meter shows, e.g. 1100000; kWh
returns 231.799; kWh
